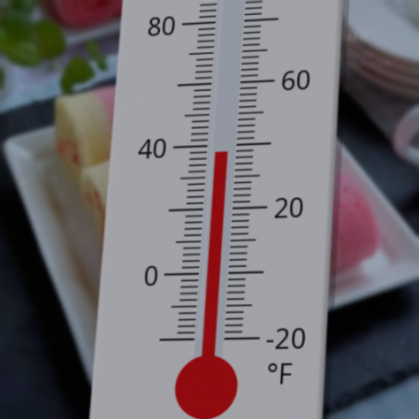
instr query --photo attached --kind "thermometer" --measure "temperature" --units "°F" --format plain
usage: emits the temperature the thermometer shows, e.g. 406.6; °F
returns 38; °F
